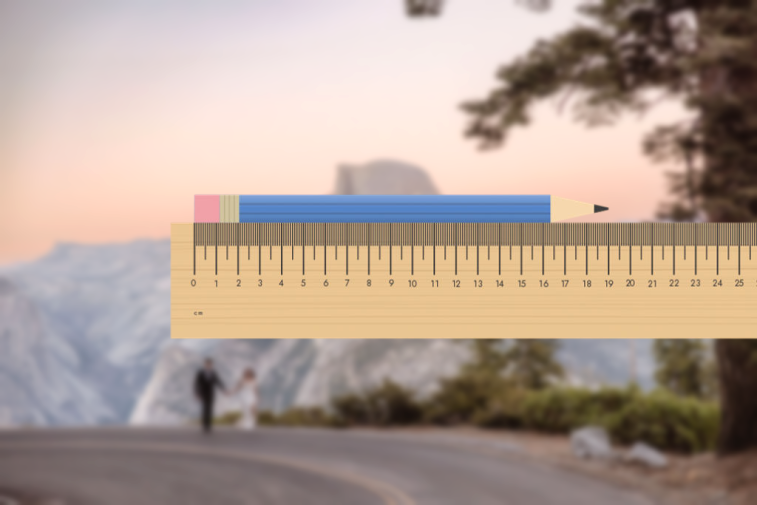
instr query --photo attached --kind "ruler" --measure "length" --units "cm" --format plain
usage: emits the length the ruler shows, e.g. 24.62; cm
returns 19; cm
